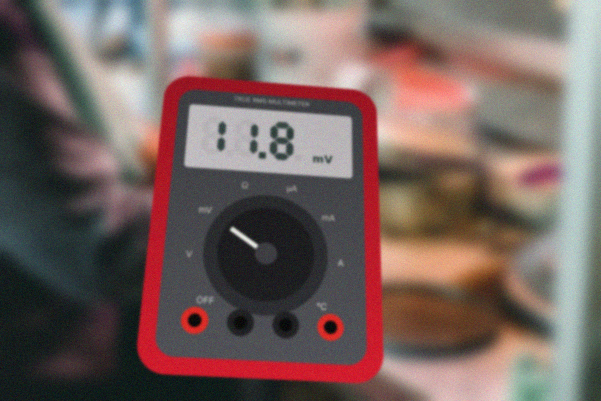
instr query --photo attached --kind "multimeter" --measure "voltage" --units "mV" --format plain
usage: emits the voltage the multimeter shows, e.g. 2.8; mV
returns 11.8; mV
